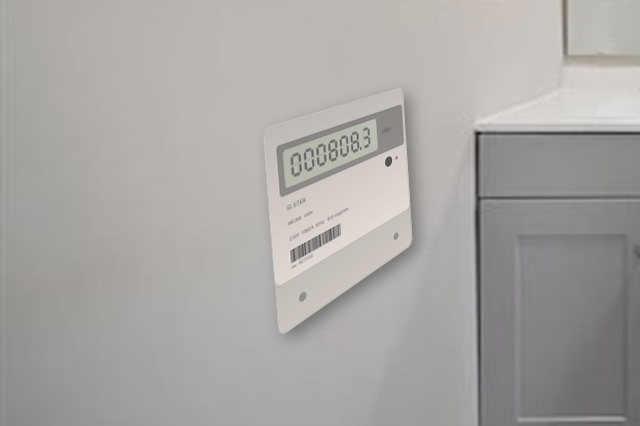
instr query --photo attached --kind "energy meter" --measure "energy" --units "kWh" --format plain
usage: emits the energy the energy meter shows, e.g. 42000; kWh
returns 808.3; kWh
